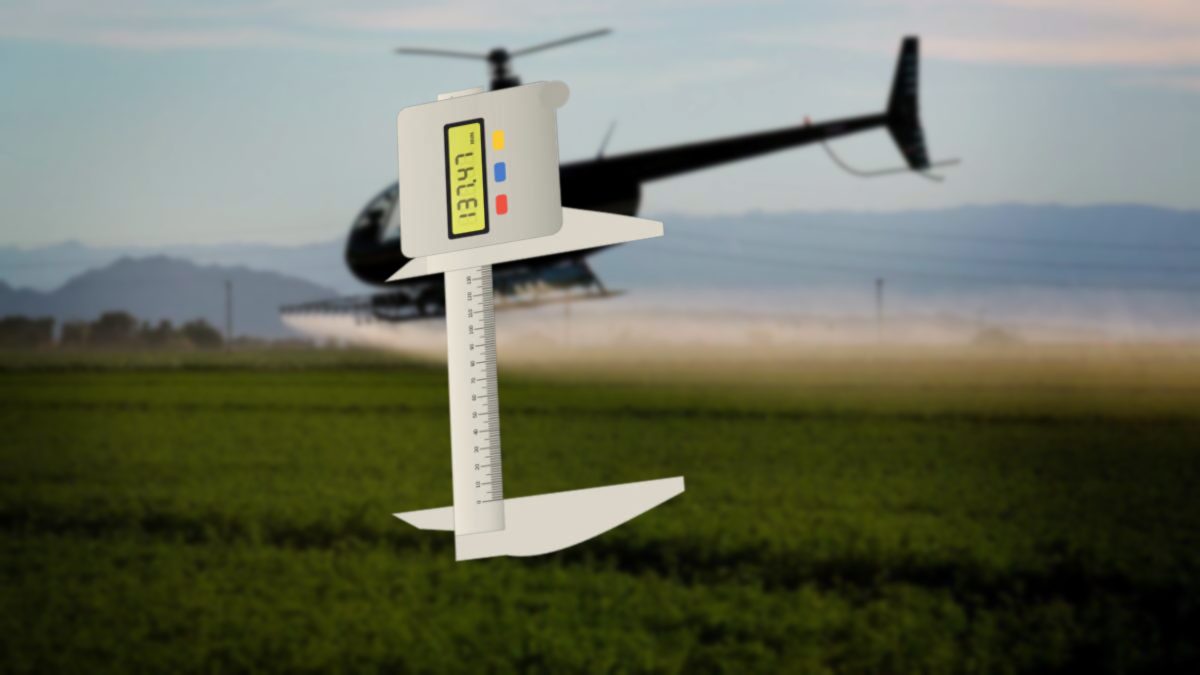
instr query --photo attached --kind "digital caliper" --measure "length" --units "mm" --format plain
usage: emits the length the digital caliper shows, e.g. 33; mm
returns 137.47; mm
